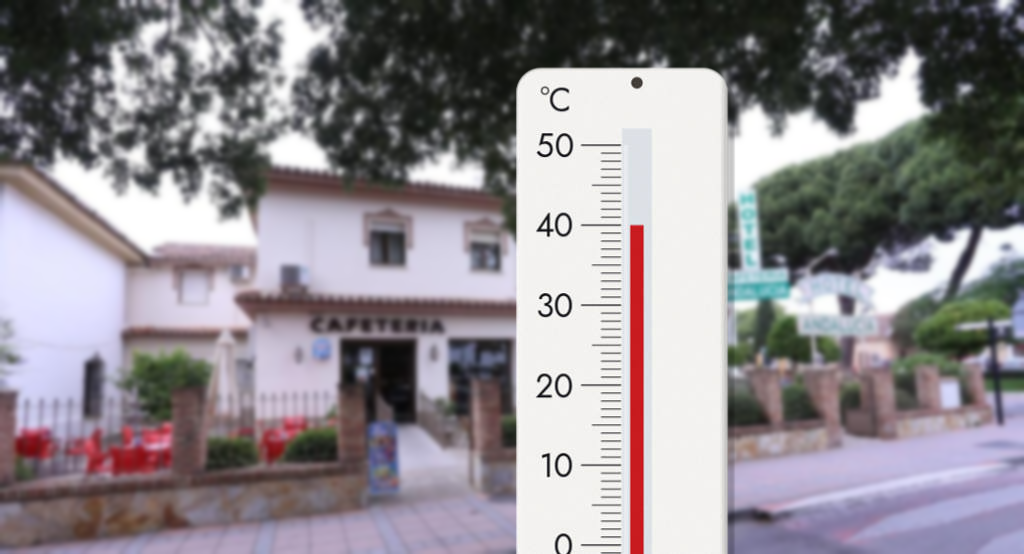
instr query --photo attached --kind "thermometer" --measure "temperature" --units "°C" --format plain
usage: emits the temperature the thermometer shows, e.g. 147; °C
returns 40; °C
